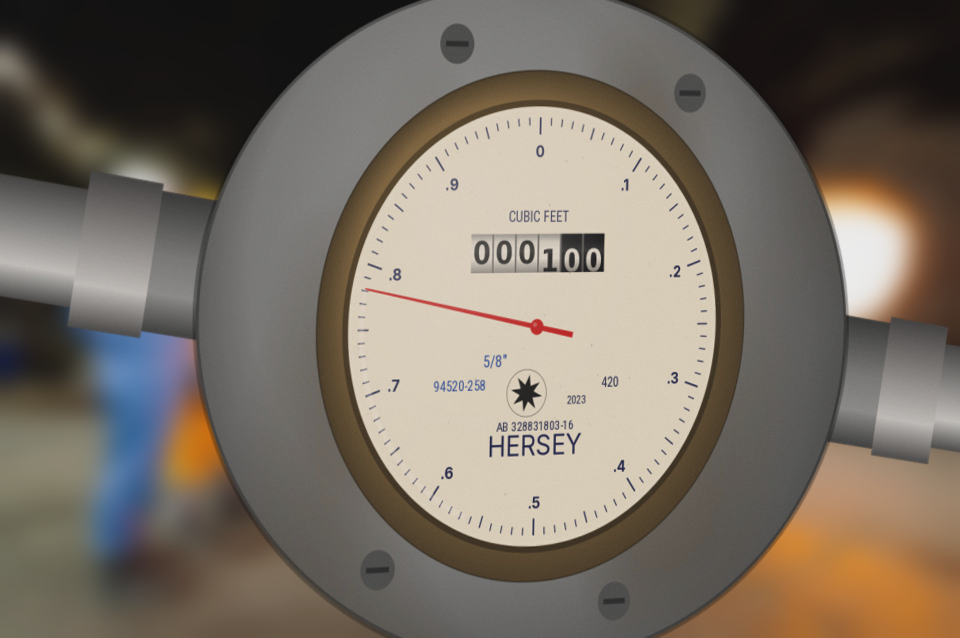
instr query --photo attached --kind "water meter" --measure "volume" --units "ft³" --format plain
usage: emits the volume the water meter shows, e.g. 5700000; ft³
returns 99.78; ft³
